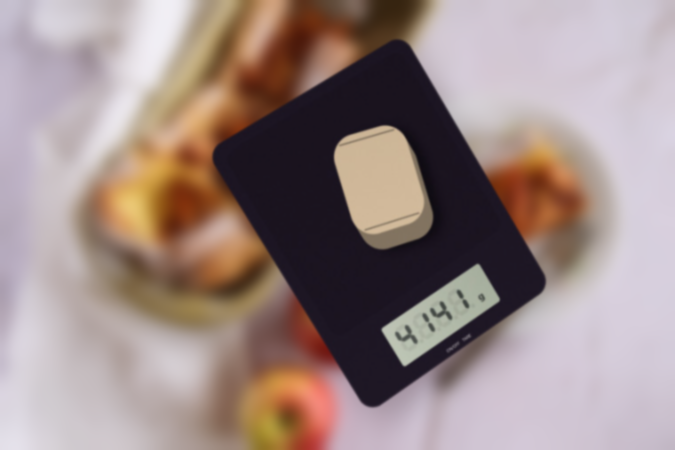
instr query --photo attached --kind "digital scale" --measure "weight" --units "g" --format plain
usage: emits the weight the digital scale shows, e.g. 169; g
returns 4141; g
